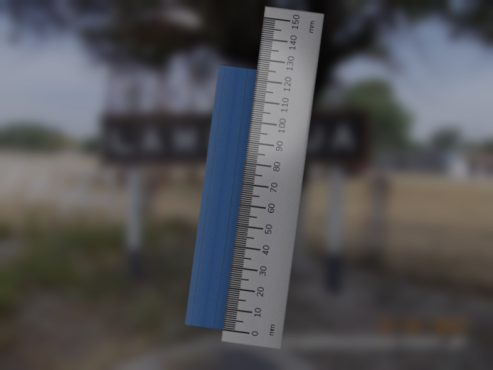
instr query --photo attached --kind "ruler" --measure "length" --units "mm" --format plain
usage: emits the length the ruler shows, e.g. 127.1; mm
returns 125; mm
